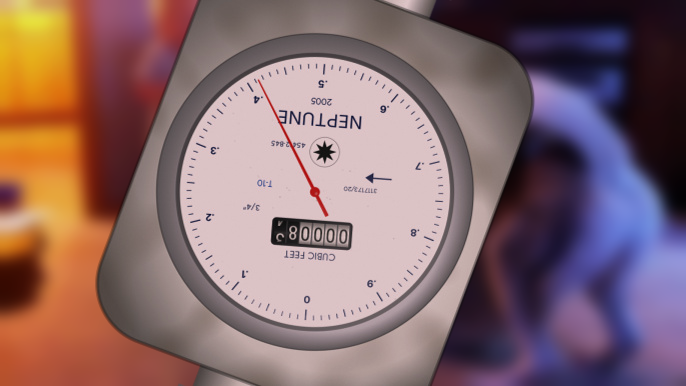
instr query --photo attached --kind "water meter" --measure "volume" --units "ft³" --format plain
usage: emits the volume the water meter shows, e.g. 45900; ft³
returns 83.41; ft³
